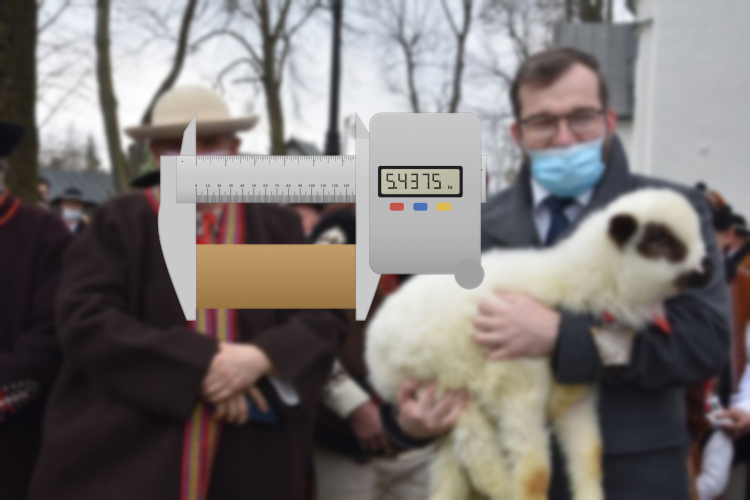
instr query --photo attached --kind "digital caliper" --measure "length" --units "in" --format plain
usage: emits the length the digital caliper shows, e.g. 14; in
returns 5.4375; in
